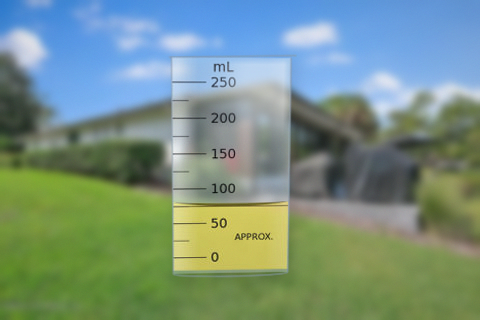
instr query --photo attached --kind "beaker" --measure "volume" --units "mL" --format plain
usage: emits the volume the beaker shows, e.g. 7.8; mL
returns 75; mL
